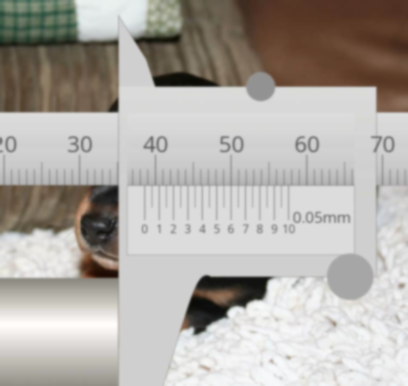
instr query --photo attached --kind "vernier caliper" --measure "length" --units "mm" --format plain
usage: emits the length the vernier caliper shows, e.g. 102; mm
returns 38.6; mm
